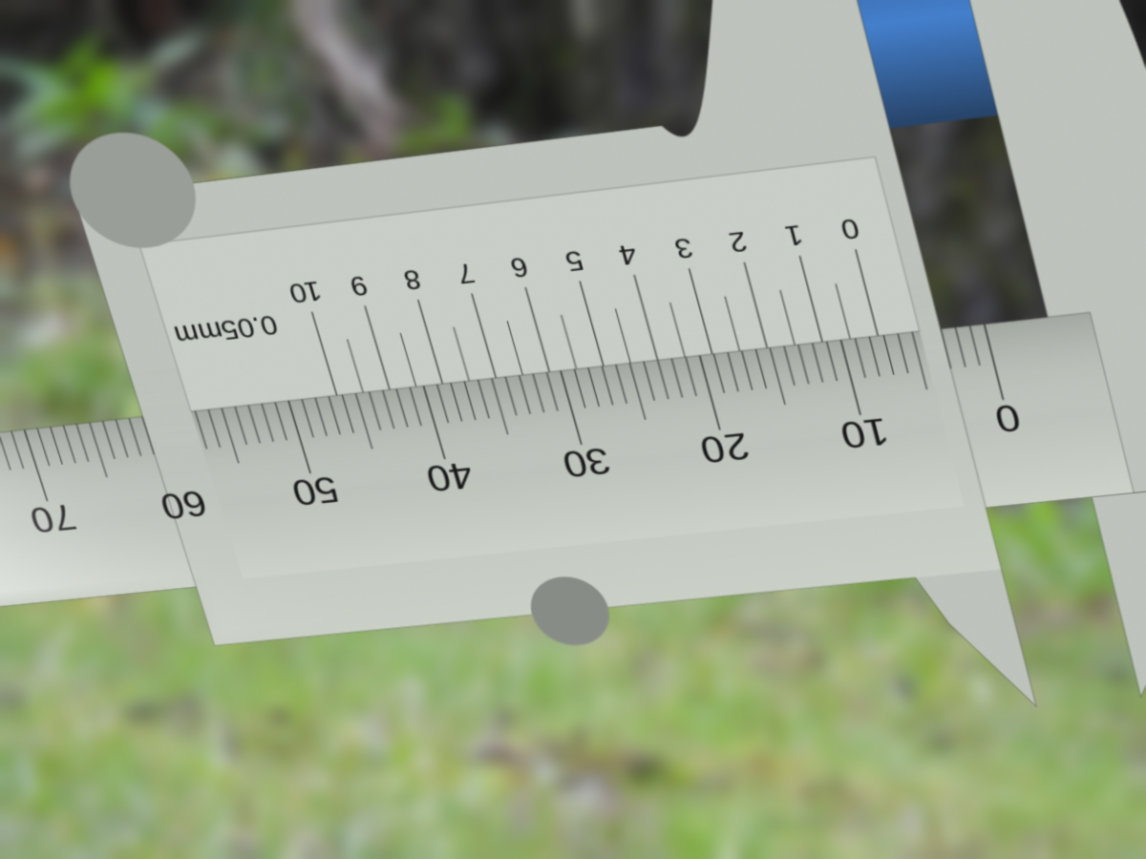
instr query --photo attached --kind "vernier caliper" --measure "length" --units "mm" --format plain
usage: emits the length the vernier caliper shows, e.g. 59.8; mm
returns 7.4; mm
